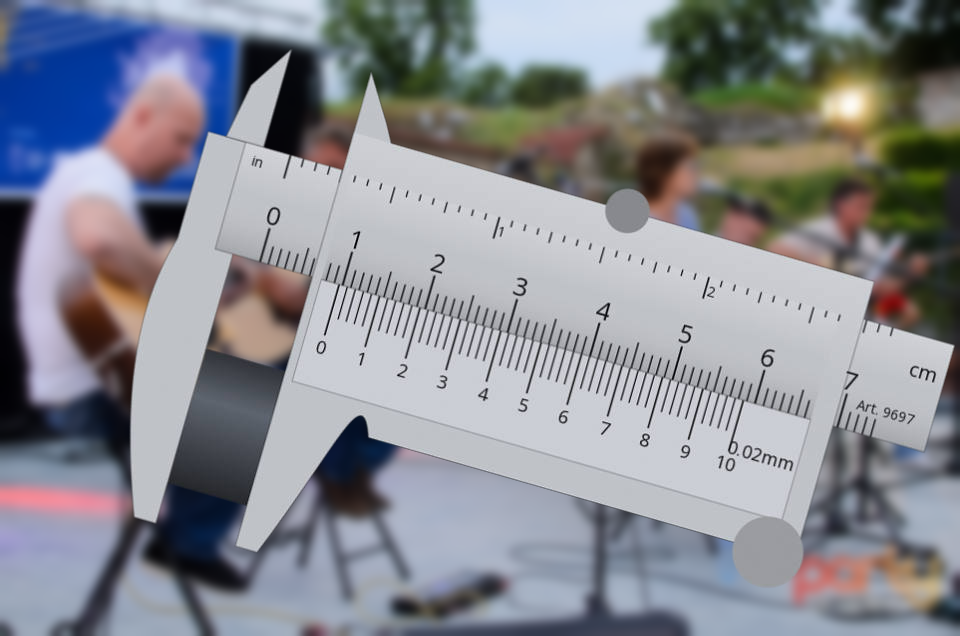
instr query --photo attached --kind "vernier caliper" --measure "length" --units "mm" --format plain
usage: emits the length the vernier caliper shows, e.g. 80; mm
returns 9.6; mm
